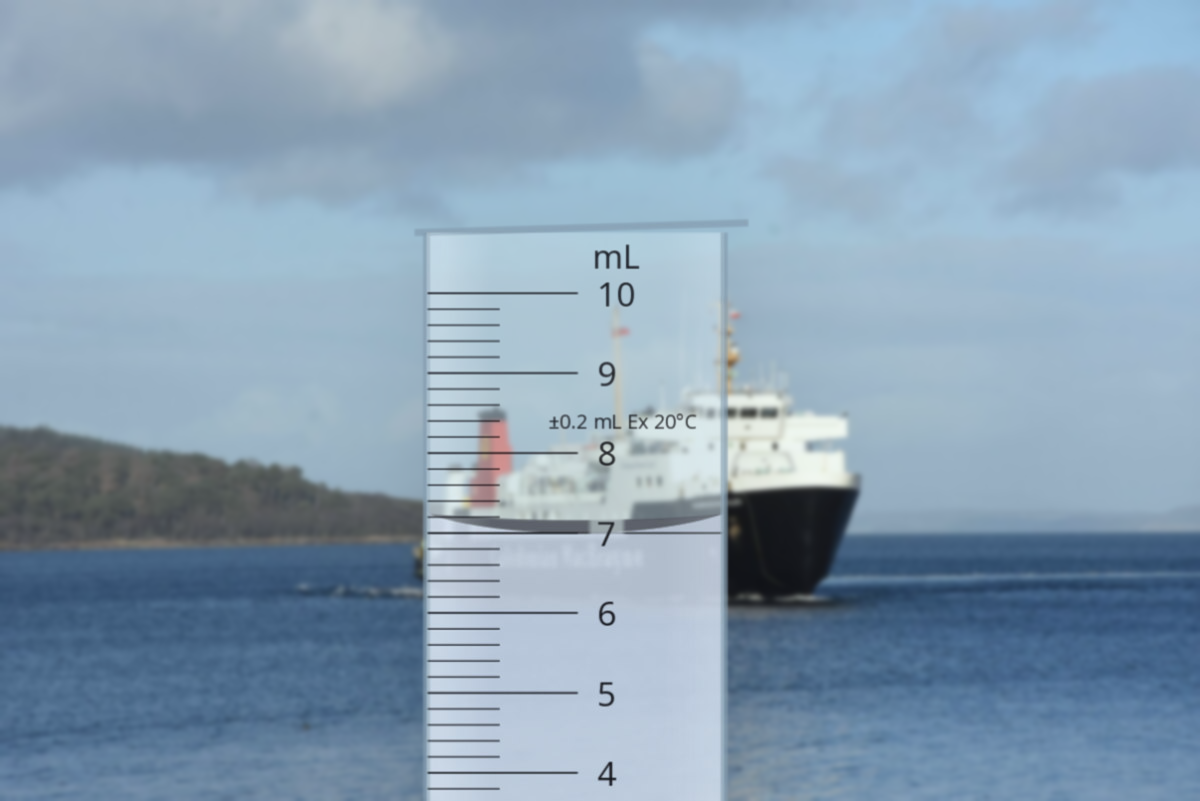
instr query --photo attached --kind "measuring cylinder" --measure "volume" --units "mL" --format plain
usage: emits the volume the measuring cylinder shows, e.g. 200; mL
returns 7; mL
